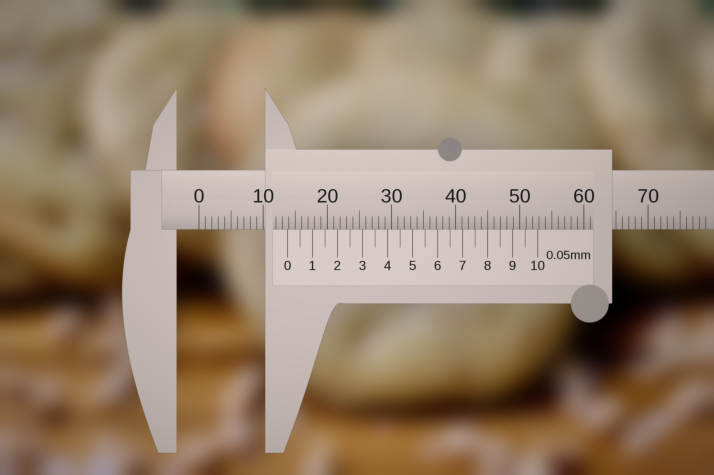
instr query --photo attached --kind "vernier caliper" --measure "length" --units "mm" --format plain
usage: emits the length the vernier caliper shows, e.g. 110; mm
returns 13.8; mm
